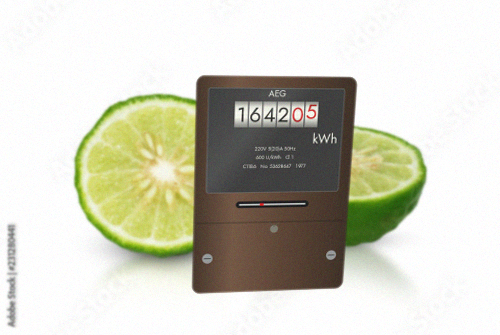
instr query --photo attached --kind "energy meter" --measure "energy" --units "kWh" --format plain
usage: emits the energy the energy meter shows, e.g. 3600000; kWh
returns 1642.05; kWh
